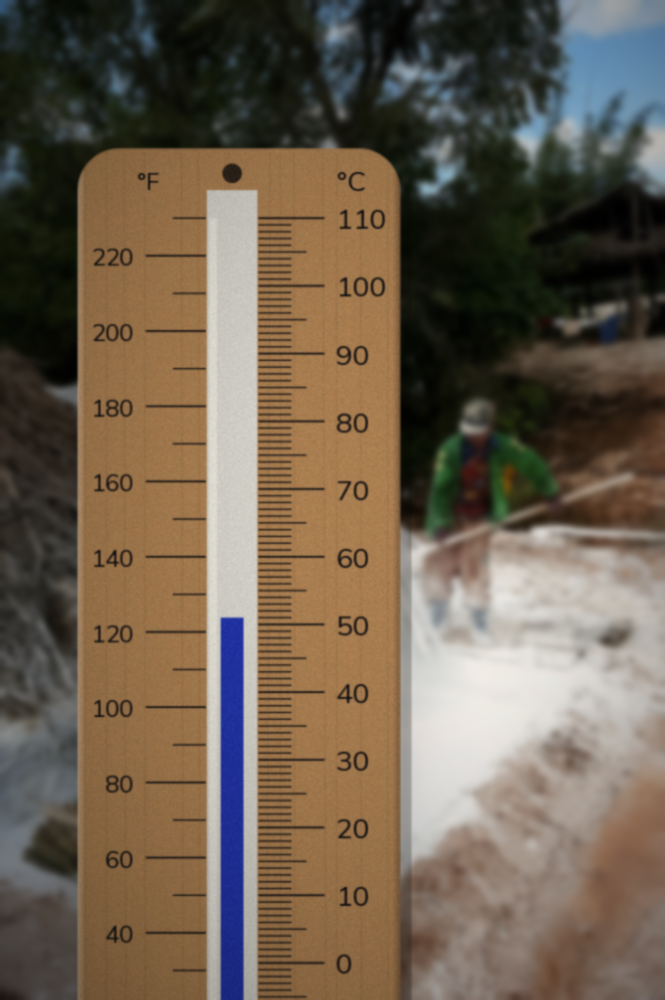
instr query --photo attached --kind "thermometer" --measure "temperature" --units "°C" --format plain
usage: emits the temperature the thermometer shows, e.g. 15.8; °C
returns 51; °C
